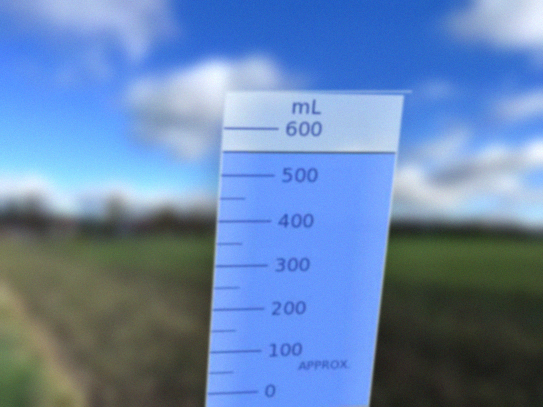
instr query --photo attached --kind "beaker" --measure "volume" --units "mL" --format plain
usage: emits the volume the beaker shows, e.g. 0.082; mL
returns 550; mL
